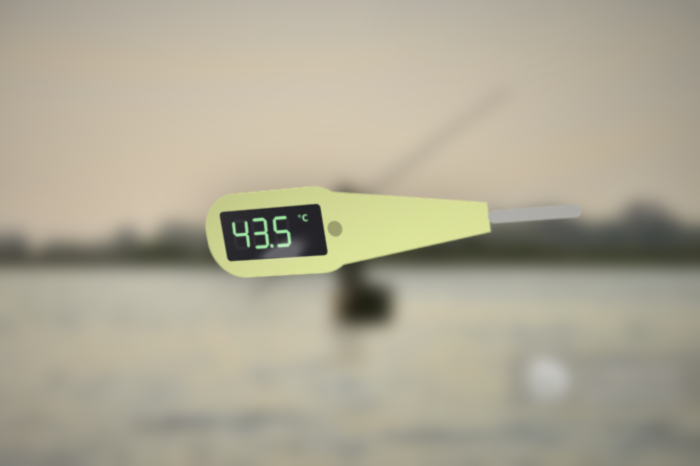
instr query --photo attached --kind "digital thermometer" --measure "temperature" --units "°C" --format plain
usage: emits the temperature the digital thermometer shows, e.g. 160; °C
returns 43.5; °C
